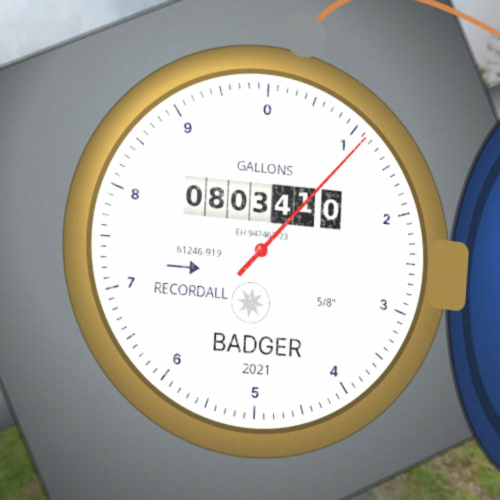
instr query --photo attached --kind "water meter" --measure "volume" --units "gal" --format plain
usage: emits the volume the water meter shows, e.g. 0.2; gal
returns 803411.1; gal
